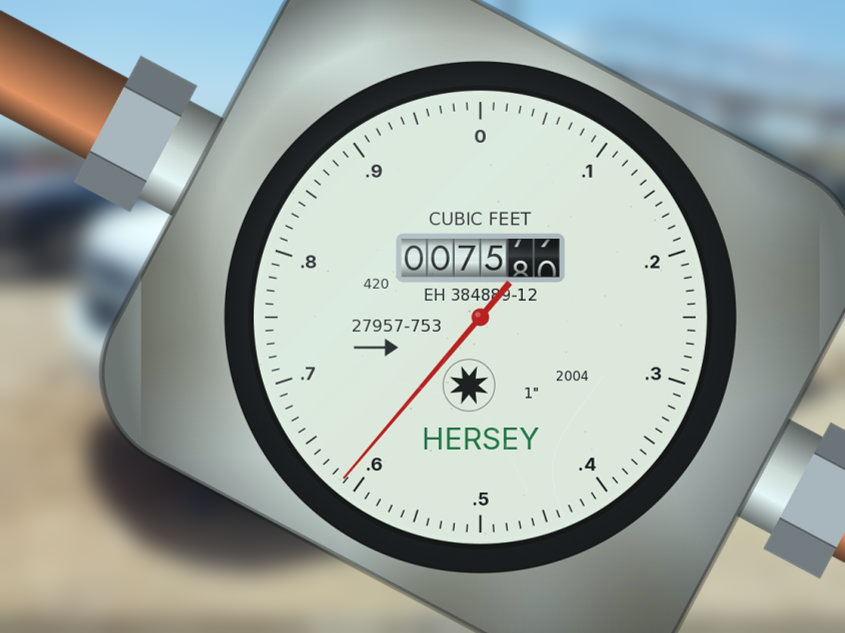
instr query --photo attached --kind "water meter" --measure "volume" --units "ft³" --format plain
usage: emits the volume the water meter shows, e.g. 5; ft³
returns 7579.61; ft³
